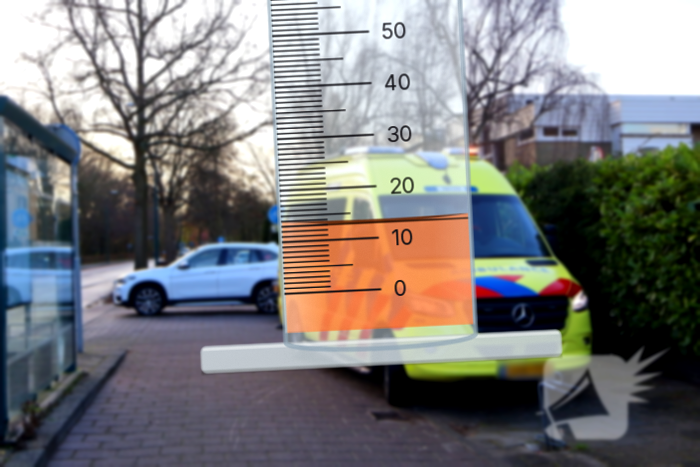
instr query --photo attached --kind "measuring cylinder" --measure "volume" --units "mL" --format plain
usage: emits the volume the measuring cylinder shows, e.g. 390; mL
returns 13; mL
